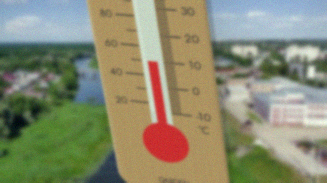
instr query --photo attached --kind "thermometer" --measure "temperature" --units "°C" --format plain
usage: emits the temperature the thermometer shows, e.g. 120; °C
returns 10; °C
